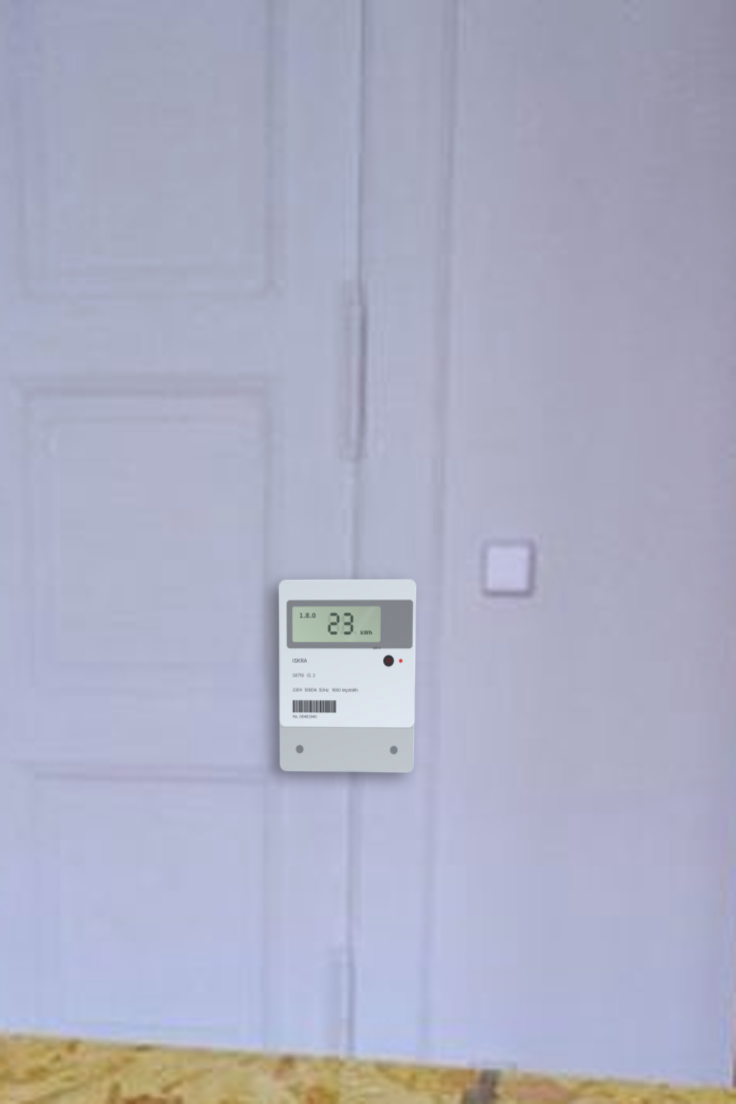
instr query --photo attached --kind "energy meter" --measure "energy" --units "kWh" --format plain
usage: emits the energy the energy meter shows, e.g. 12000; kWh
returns 23; kWh
